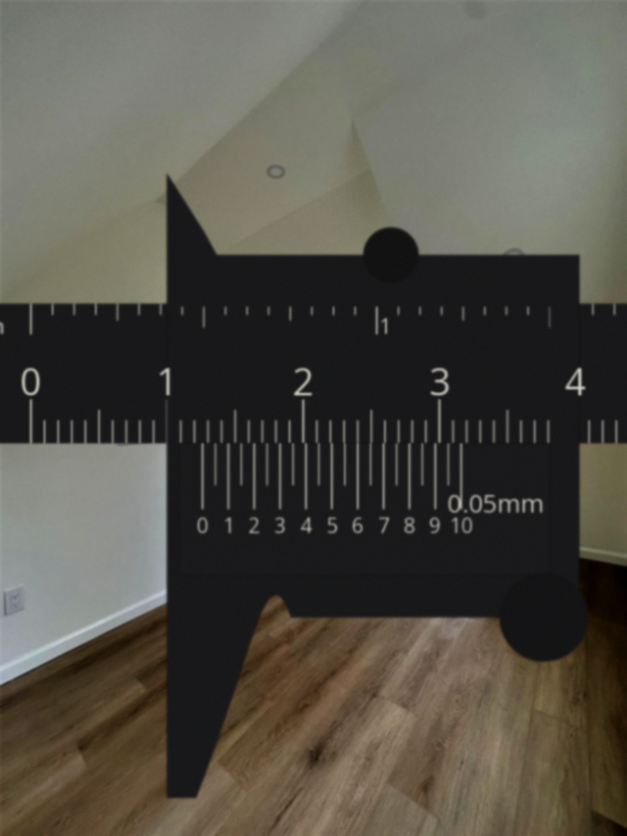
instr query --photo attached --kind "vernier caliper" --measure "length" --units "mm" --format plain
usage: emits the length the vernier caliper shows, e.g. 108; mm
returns 12.6; mm
